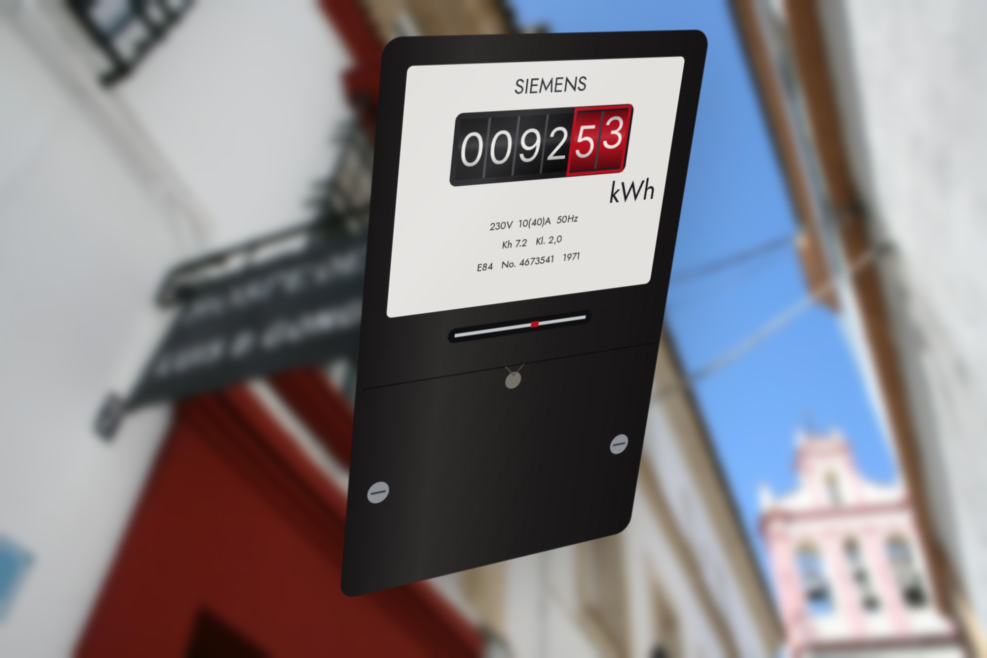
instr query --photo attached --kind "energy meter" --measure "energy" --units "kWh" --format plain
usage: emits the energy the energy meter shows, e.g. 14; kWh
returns 92.53; kWh
